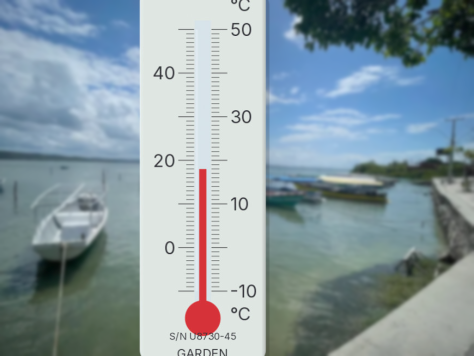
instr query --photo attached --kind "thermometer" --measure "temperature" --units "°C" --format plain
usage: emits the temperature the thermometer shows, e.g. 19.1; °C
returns 18; °C
